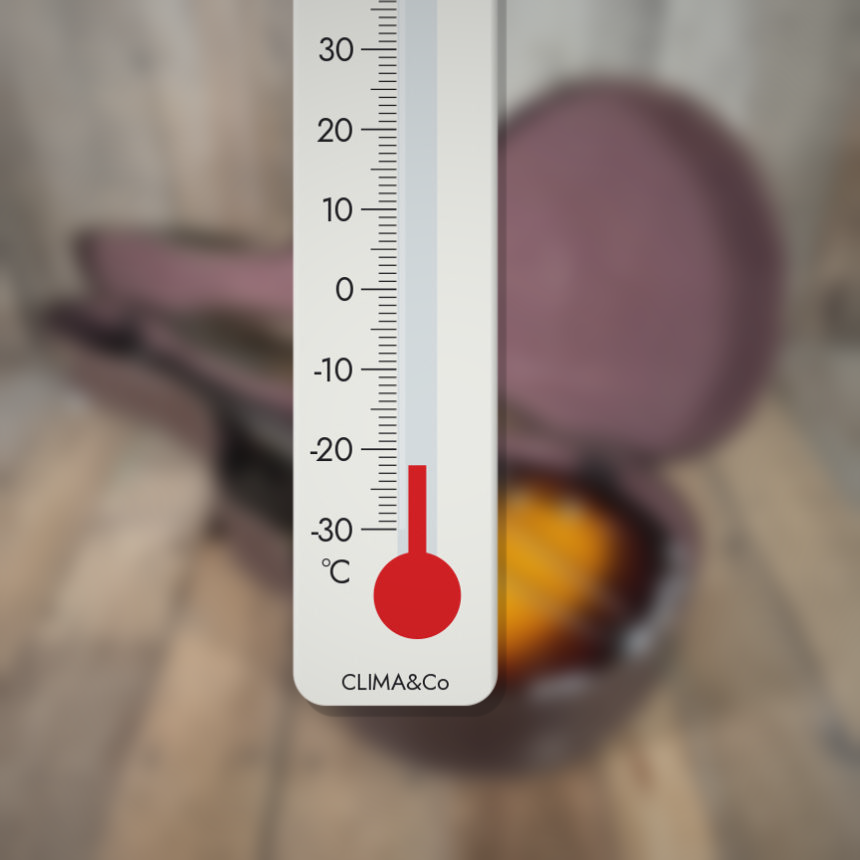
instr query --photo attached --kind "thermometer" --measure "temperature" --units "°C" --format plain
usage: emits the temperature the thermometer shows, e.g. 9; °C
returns -22; °C
